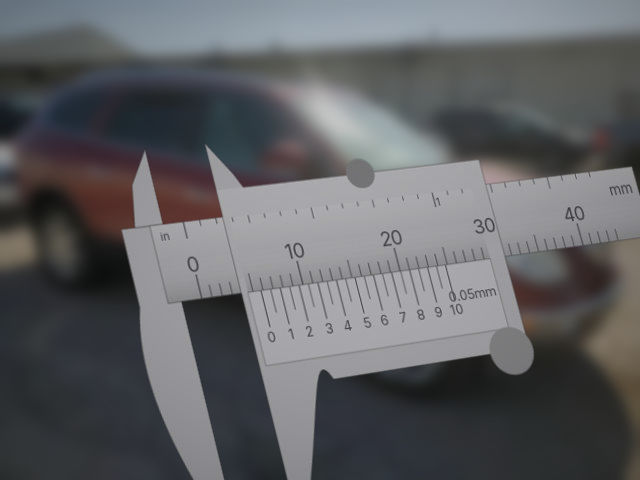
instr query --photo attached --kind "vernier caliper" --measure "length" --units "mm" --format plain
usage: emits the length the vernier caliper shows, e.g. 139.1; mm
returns 5.8; mm
